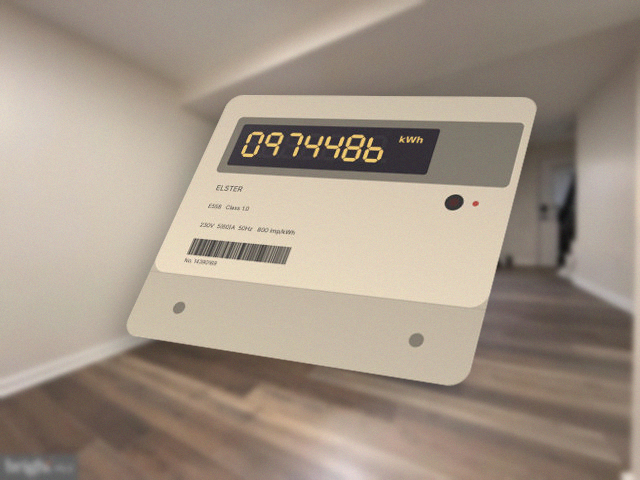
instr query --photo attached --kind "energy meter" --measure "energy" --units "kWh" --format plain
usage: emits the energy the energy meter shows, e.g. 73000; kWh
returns 974486; kWh
